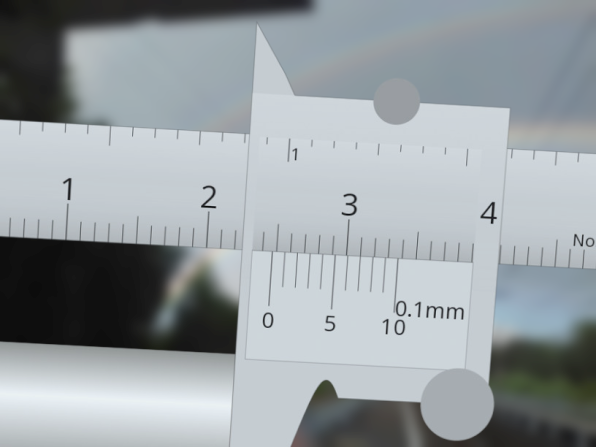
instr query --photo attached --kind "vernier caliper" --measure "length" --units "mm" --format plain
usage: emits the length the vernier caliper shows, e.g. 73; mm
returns 24.7; mm
